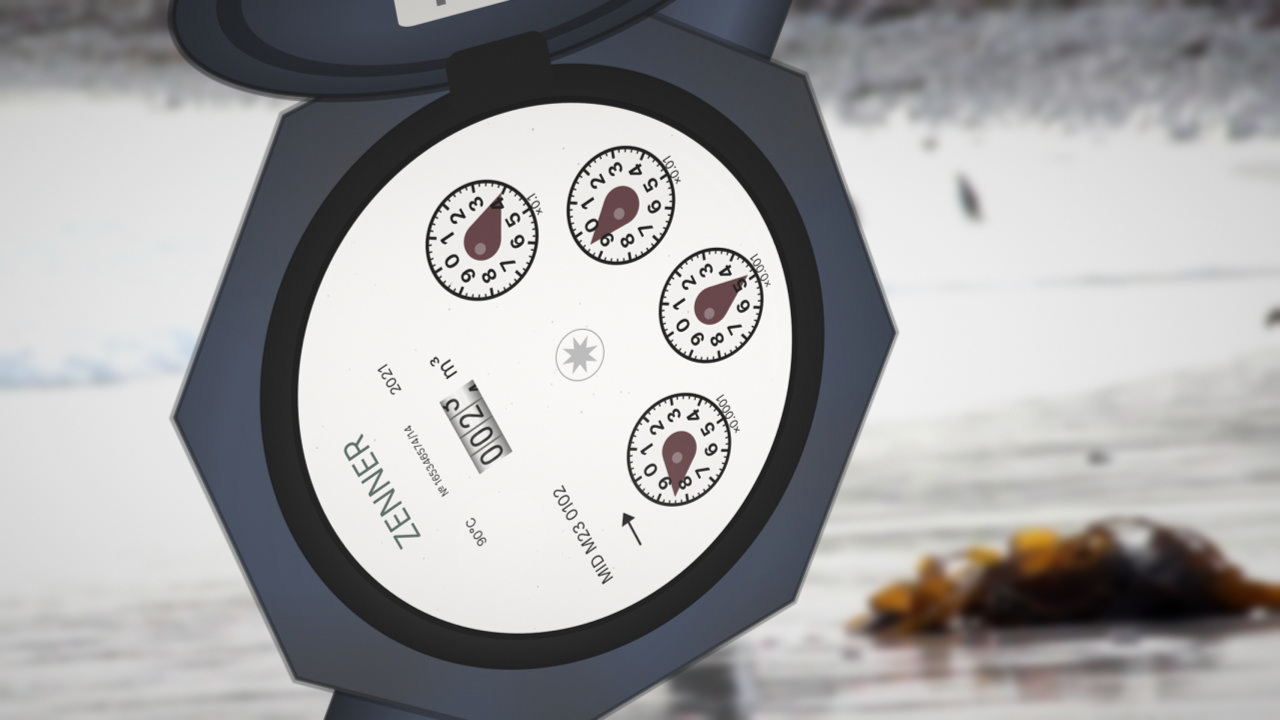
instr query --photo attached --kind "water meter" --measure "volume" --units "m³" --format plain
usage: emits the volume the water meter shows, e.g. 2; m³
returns 23.3948; m³
